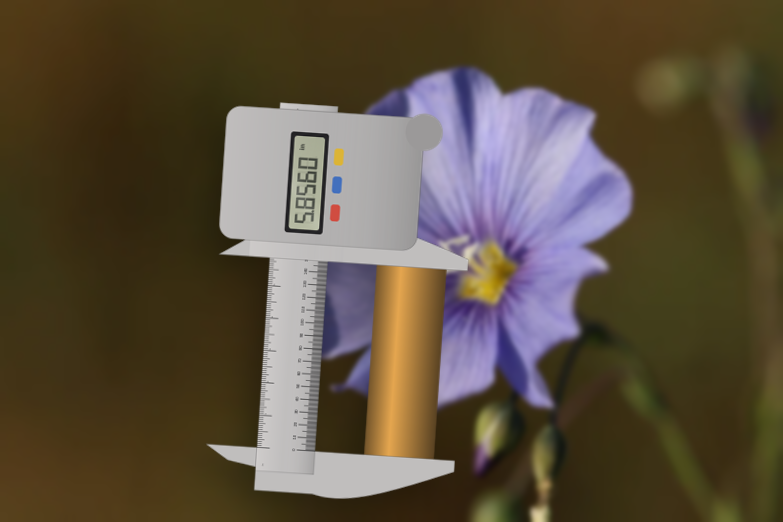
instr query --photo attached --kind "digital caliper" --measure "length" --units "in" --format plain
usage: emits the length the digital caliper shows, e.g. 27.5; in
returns 5.8560; in
